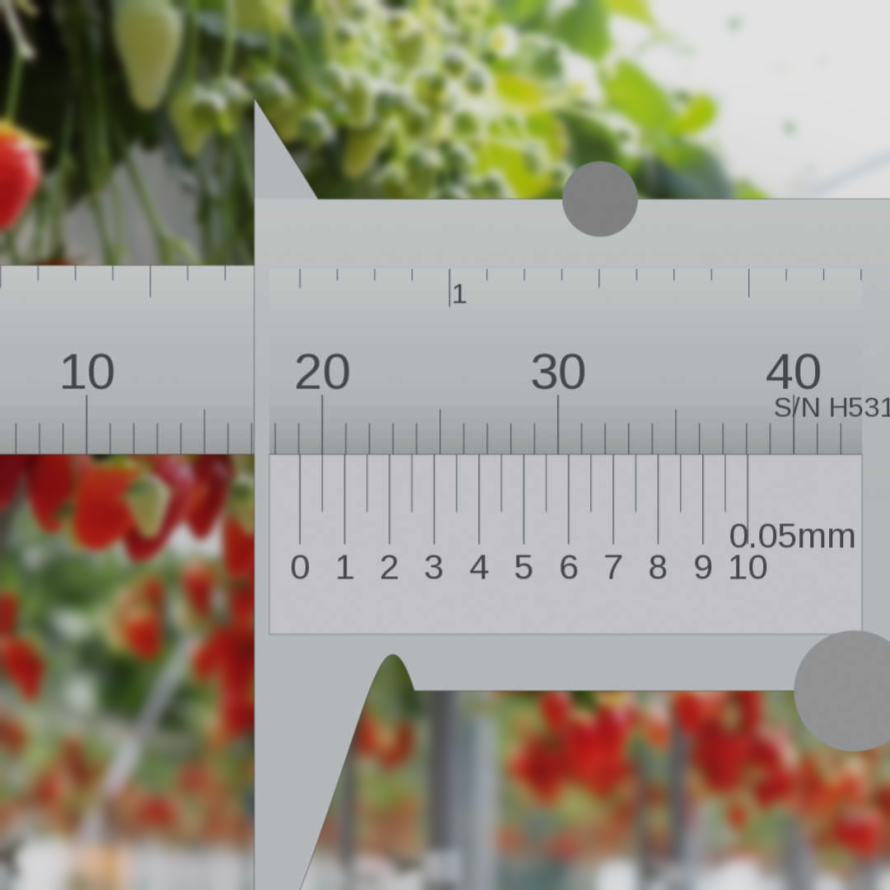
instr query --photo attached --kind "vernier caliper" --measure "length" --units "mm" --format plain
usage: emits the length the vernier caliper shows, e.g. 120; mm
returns 19.05; mm
